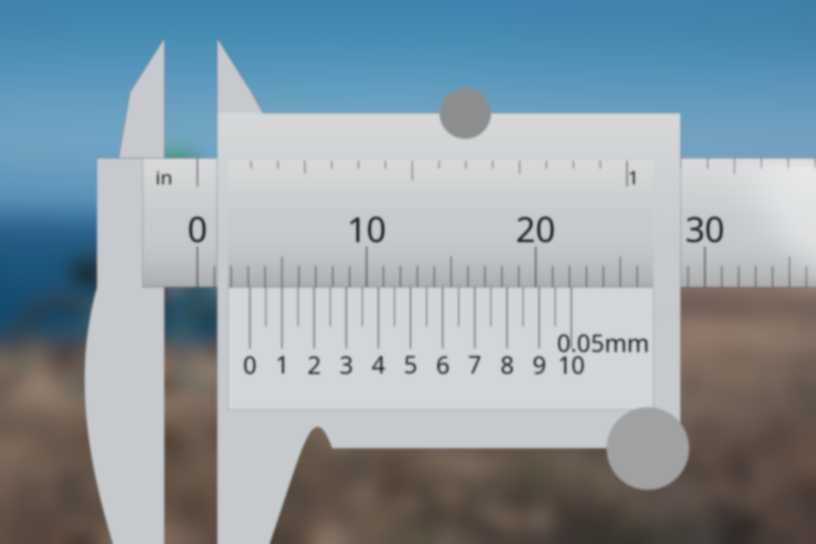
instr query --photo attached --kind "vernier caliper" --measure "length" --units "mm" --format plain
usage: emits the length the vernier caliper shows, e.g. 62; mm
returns 3.1; mm
